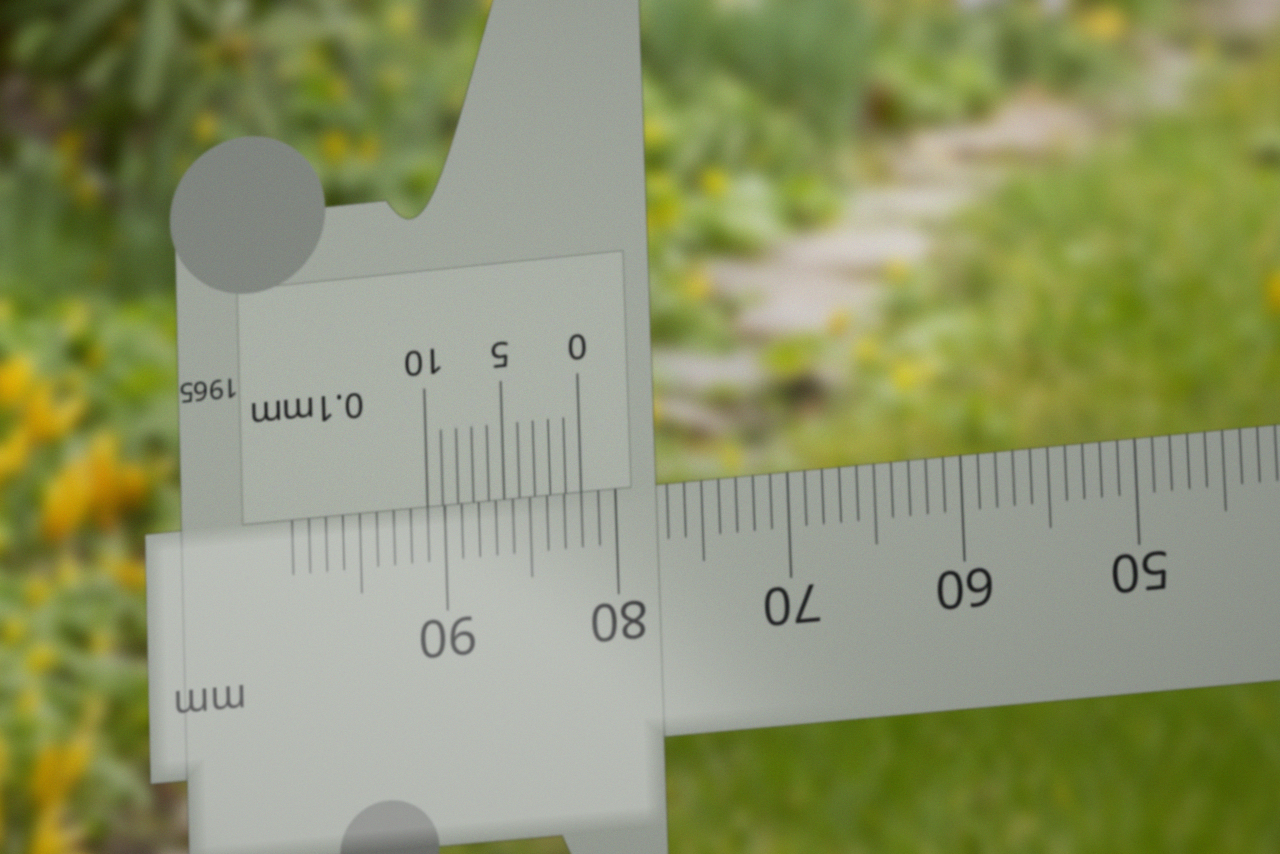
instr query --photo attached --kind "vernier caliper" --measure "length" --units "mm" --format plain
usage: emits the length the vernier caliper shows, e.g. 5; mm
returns 82.0; mm
